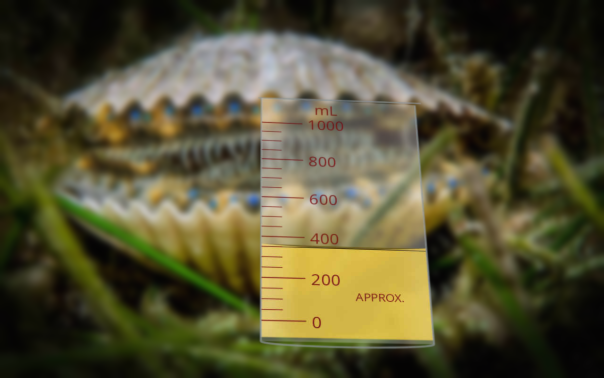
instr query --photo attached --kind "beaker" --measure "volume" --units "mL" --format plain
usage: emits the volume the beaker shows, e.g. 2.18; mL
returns 350; mL
